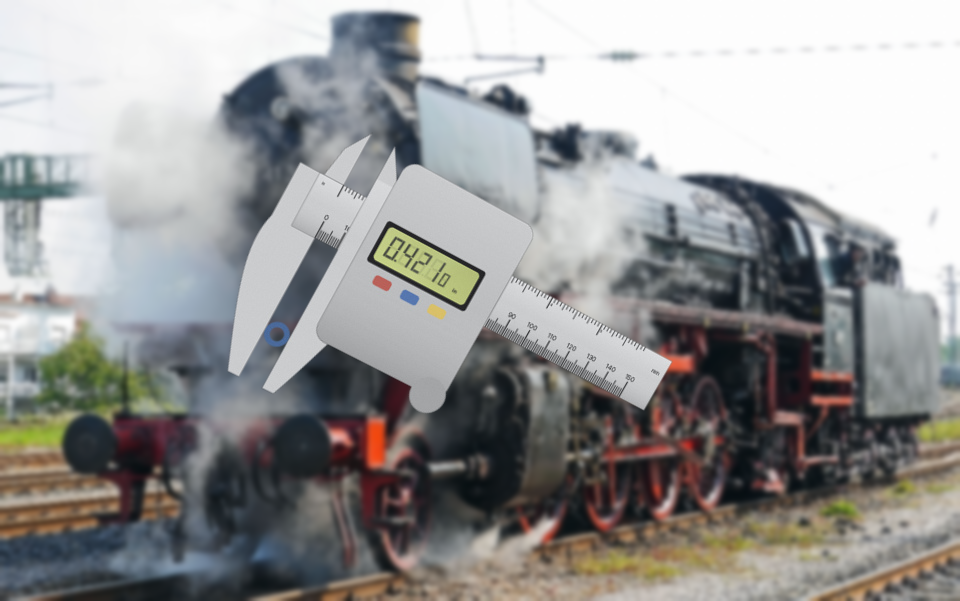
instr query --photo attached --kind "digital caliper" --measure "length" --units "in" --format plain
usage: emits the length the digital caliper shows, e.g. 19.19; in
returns 0.4210; in
